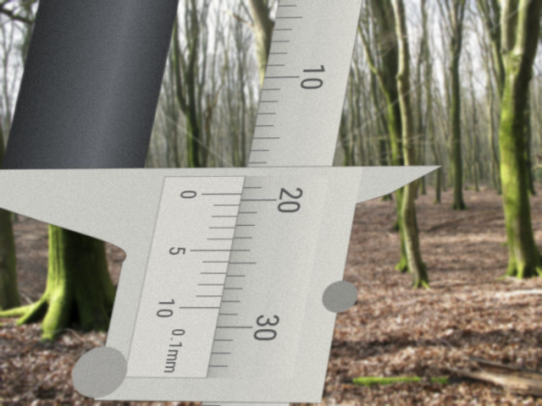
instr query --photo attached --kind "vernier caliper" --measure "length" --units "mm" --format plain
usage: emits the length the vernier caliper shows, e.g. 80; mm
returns 19.5; mm
